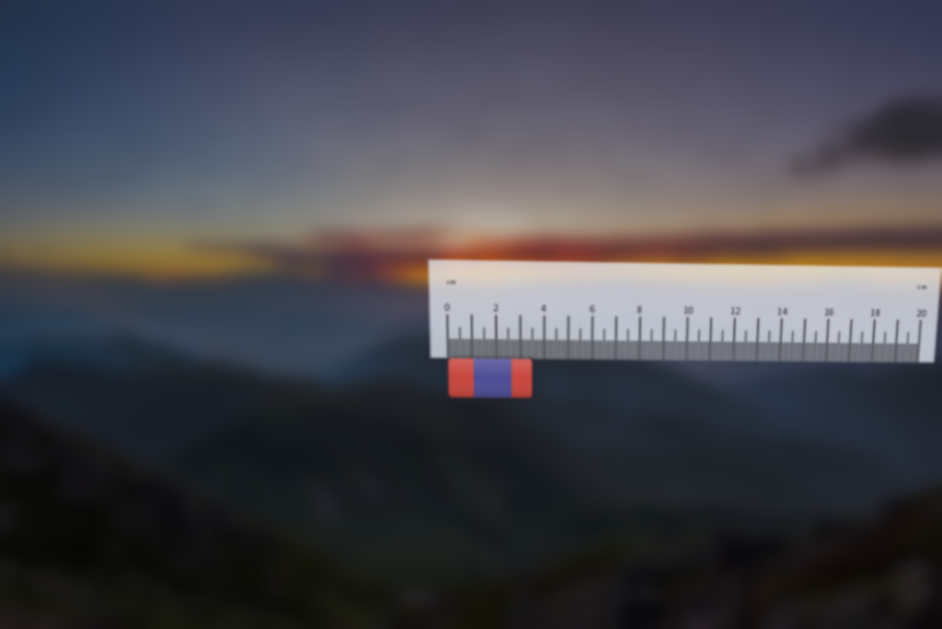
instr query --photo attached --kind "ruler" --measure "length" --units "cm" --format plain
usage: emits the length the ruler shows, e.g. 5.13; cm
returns 3.5; cm
